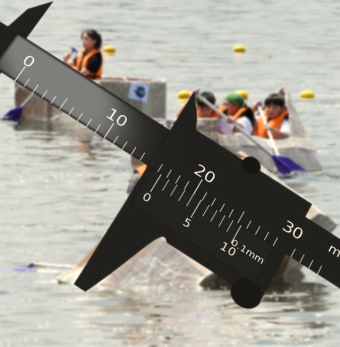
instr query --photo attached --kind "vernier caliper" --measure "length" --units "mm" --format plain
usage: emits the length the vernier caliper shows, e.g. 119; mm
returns 16.4; mm
